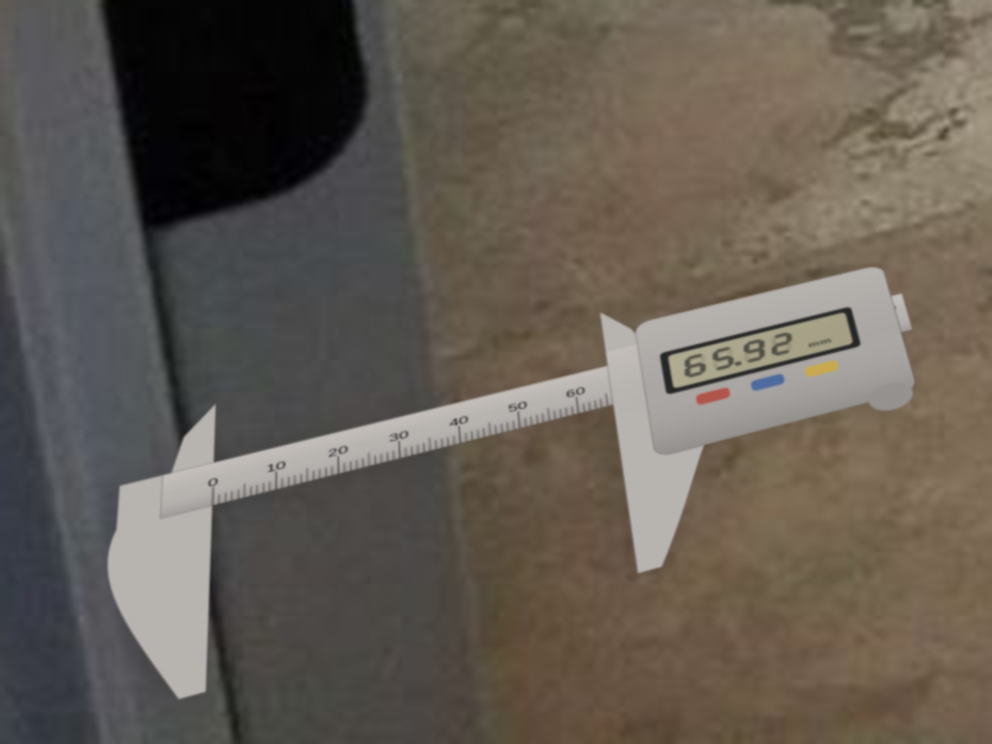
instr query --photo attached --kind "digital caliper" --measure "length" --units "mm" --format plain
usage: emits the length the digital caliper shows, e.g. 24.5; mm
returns 65.92; mm
